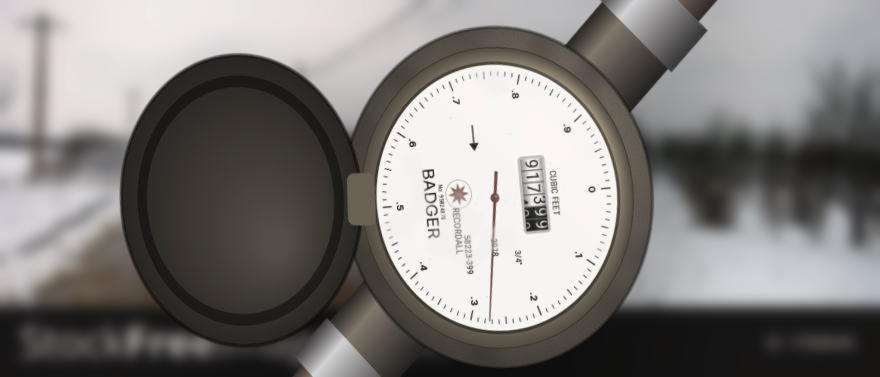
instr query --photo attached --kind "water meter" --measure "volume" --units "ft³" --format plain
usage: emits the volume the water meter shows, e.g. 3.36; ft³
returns 917399.27; ft³
